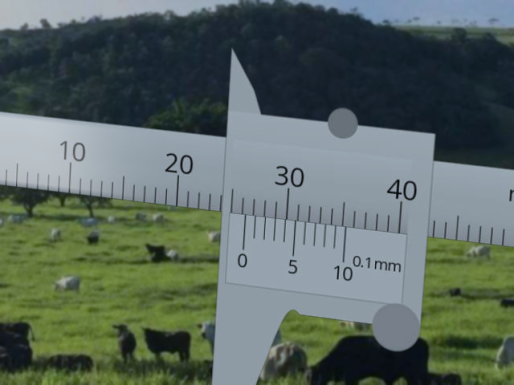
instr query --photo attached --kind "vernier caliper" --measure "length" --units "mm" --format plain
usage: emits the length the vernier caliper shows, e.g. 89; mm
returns 26.3; mm
